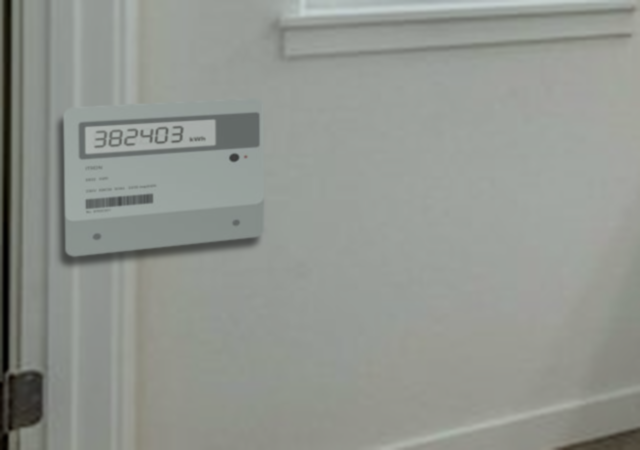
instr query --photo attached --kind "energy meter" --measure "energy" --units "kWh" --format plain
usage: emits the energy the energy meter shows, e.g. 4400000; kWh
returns 382403; kWh
